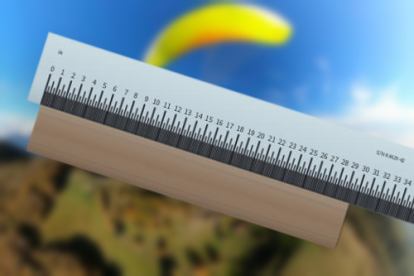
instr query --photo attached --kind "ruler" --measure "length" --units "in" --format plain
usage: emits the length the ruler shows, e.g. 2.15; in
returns 29.5; in
